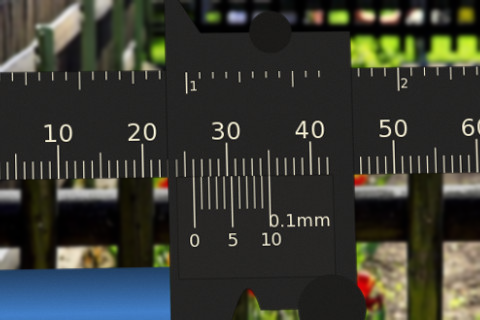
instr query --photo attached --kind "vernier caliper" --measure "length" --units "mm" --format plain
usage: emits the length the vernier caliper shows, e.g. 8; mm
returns 26.0; mm
